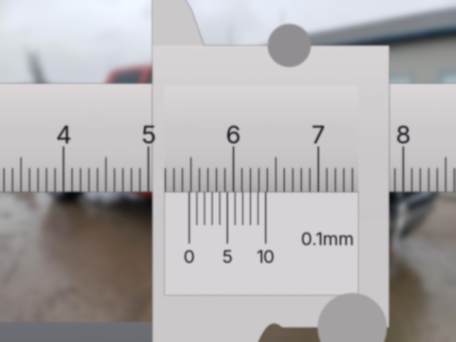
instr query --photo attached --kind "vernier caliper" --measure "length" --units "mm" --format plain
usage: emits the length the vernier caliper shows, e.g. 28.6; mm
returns 54.8; mm
